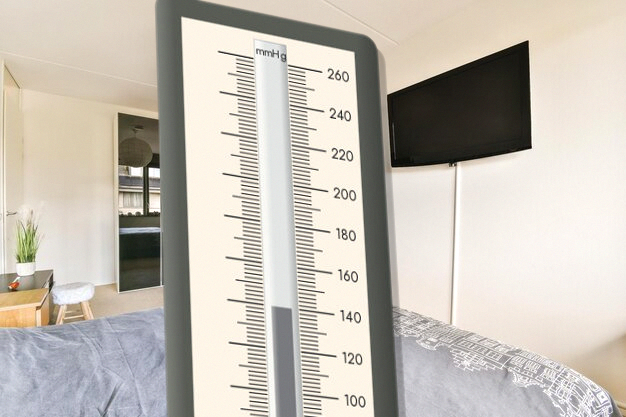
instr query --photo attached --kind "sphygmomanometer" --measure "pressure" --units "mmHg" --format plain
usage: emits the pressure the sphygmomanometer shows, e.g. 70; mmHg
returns 140; mmHg
